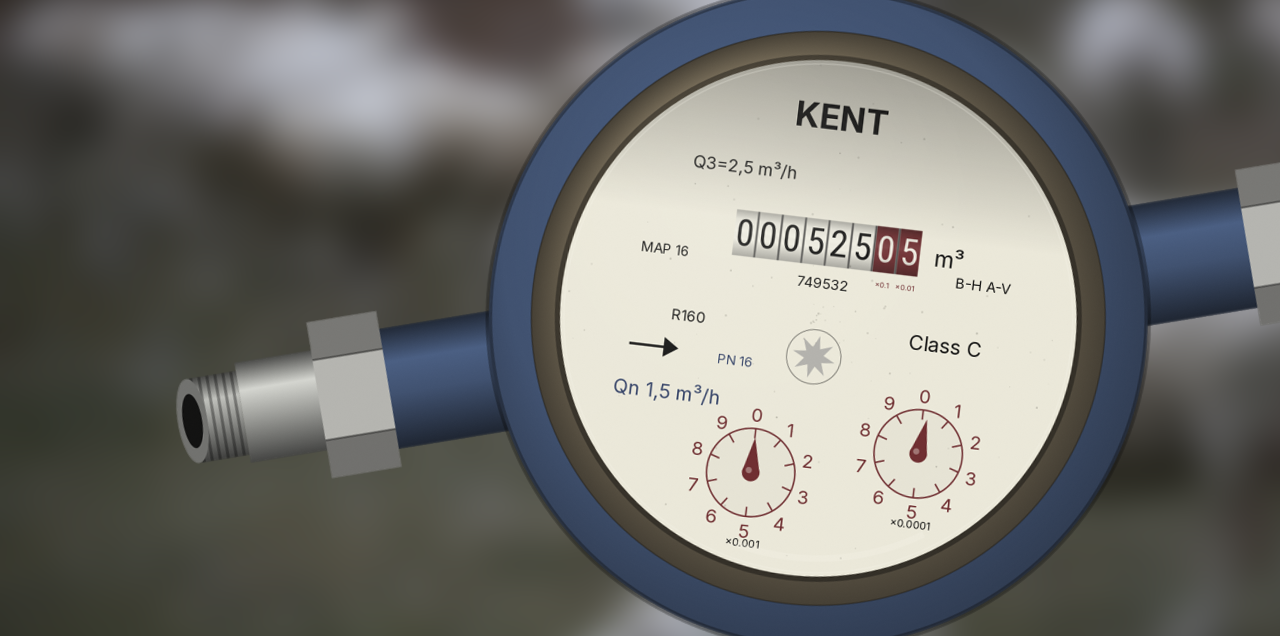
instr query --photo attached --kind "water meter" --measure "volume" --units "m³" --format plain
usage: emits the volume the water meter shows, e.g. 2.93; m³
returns 525.0500; m³
